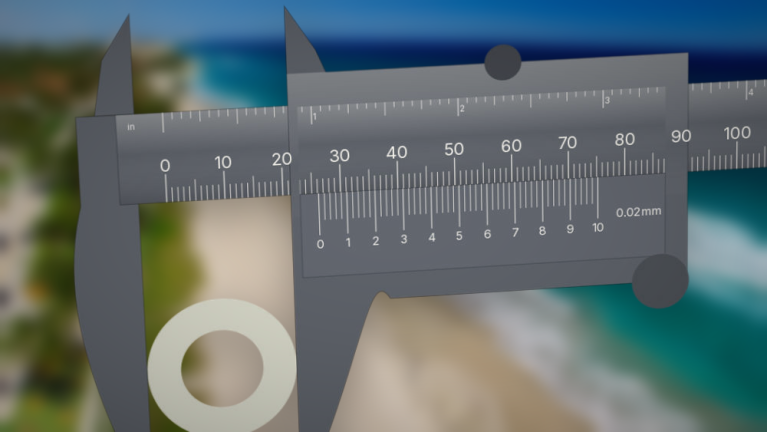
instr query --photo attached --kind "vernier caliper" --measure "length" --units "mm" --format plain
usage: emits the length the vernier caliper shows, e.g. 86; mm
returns 26.2; mm
